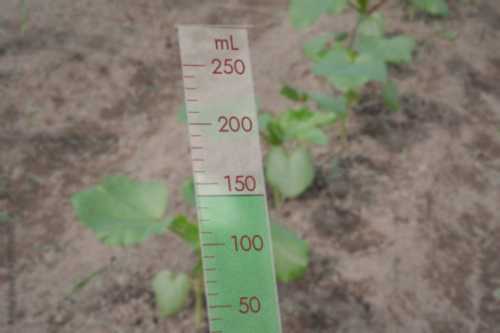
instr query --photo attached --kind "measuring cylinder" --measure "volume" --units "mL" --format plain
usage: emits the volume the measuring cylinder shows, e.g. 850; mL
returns 140; mL
